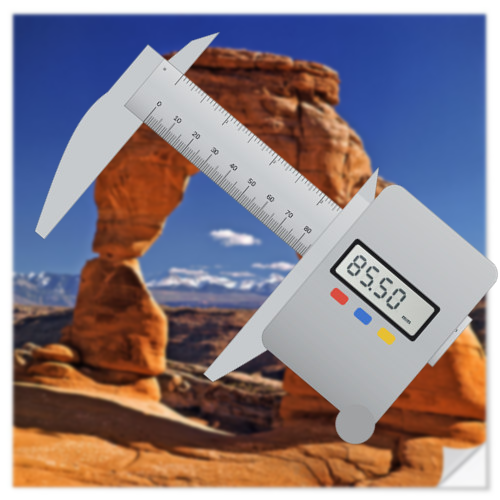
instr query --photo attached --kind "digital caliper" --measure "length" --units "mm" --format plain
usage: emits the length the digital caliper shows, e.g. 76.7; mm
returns 85.50; mm
